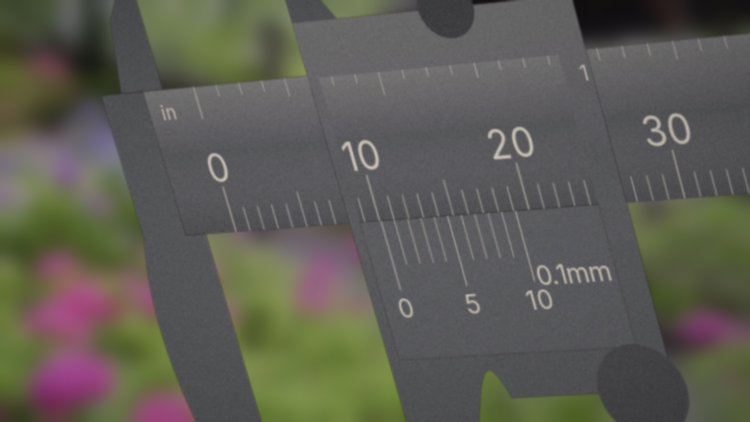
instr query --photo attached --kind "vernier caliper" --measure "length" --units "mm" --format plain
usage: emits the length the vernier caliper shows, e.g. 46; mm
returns 10.1; mm
